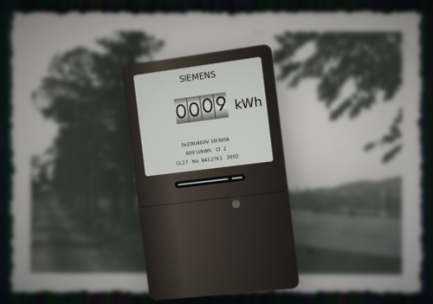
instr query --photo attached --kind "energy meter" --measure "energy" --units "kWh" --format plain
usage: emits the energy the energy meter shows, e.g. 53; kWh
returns 9; kWh
